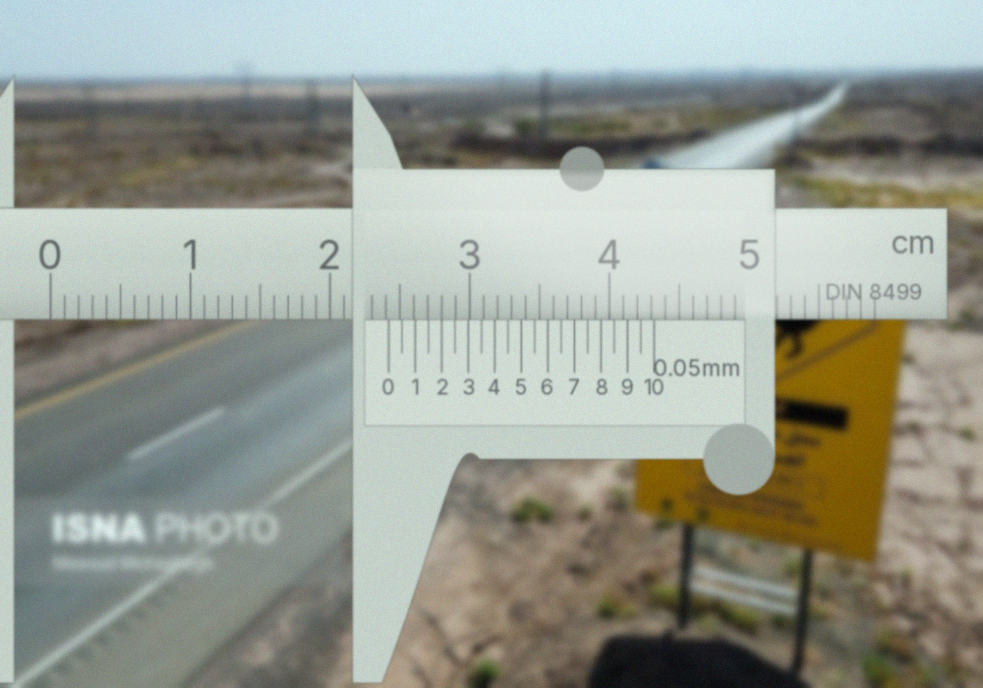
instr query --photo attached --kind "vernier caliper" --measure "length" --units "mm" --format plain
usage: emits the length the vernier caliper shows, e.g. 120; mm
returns 24.2; mm
